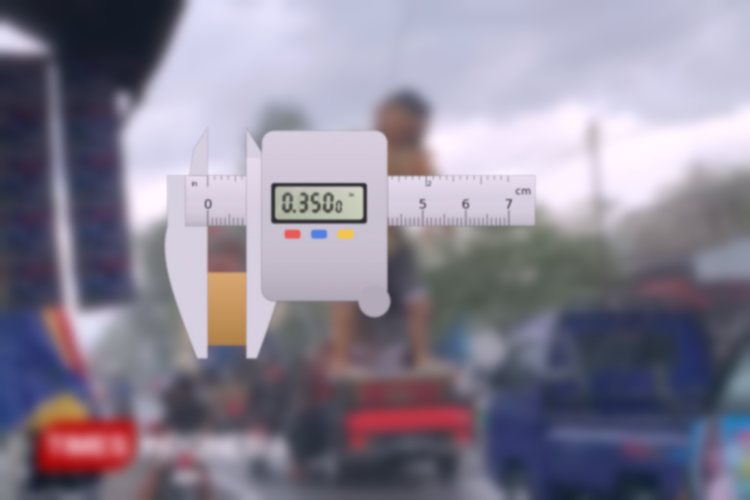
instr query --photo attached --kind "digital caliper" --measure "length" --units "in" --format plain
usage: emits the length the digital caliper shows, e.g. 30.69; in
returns 0.3500; in
